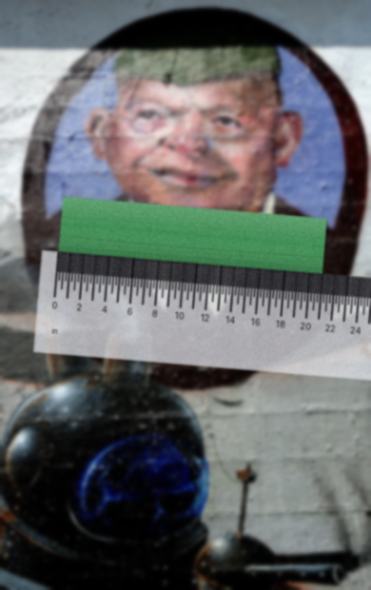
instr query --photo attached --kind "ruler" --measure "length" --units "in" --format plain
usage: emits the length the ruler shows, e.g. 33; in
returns 21; in
